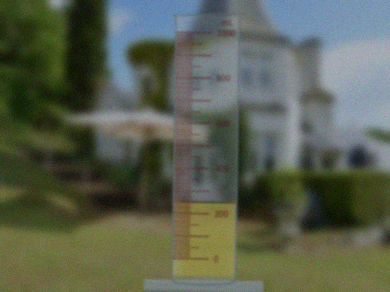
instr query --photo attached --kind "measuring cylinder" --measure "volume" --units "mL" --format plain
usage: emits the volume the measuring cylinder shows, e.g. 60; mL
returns 250; mL
